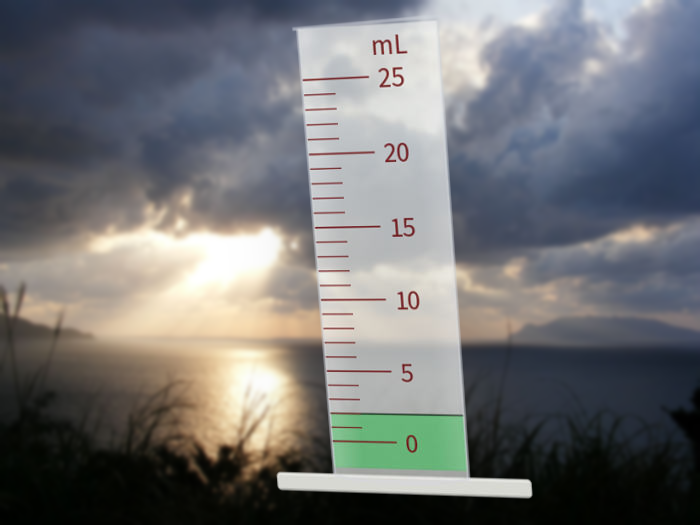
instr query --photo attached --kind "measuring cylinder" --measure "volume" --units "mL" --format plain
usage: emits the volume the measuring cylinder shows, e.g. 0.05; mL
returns 2; mL
